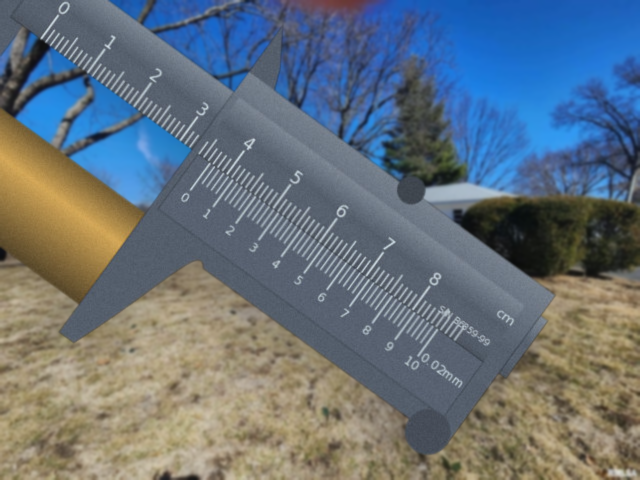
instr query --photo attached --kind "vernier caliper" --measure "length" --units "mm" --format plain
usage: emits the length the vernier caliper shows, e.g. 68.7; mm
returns 36.5; mm
